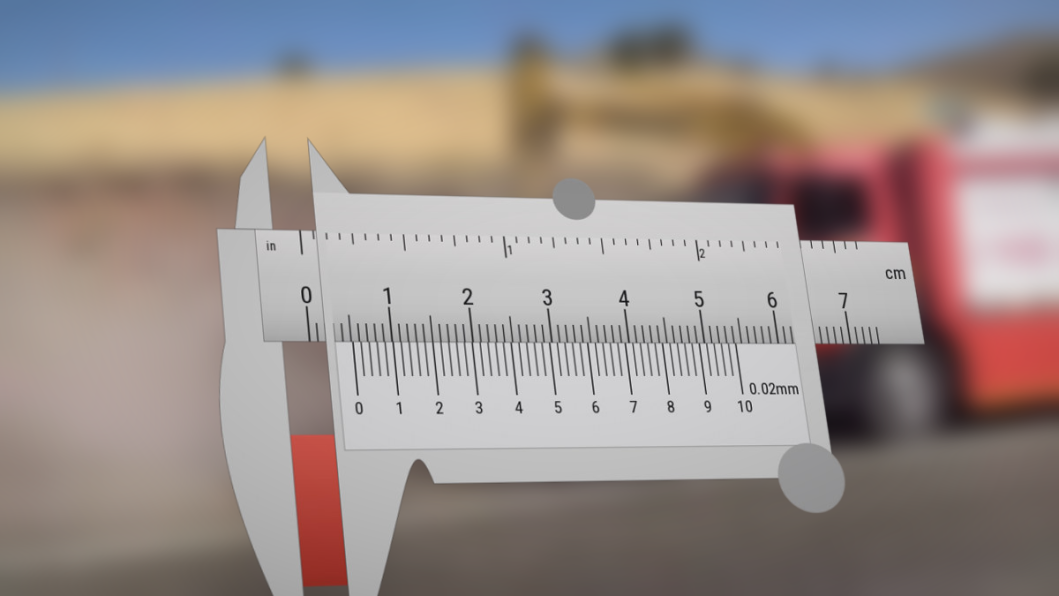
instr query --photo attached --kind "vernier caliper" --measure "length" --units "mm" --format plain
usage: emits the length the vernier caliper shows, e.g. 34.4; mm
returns 5.2; mm
